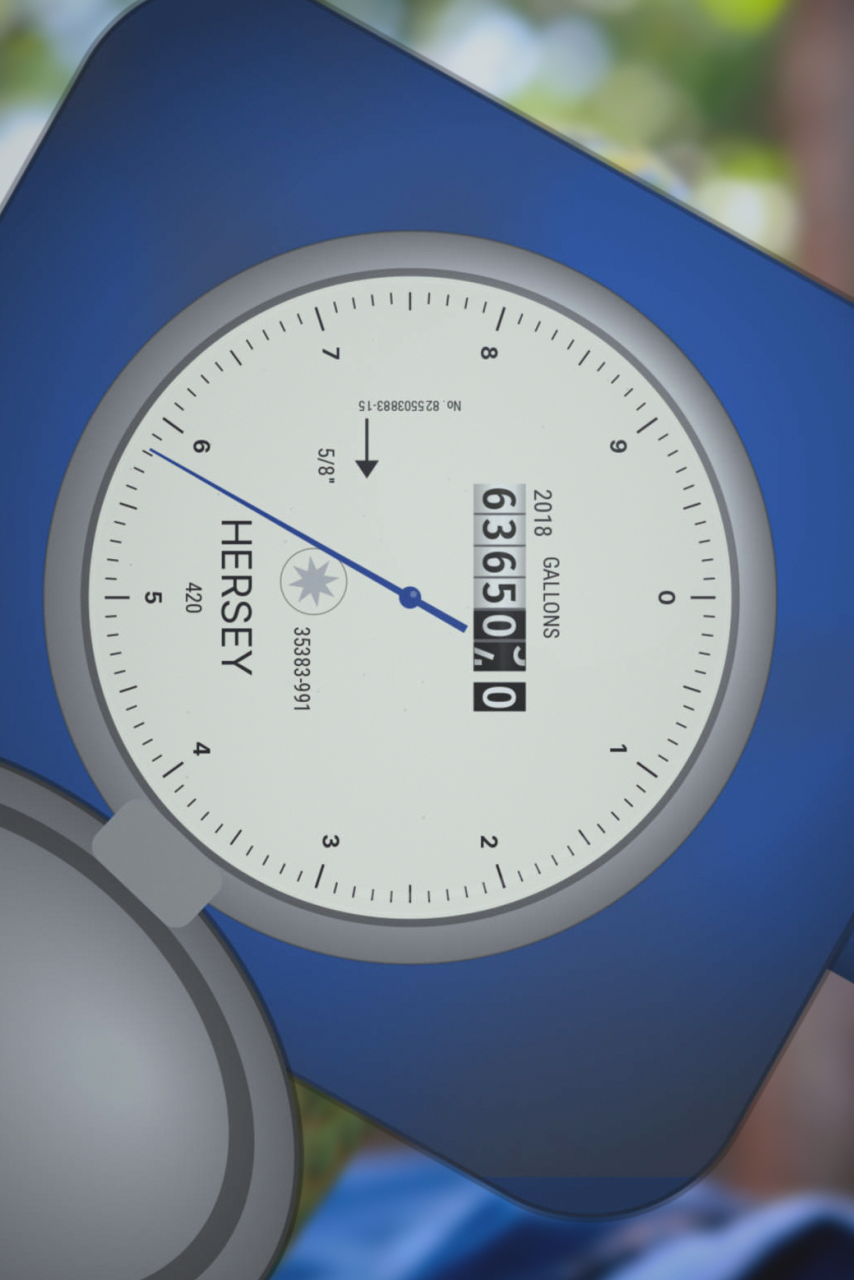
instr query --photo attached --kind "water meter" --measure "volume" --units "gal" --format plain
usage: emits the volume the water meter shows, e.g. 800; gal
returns 6365035.8; gal
